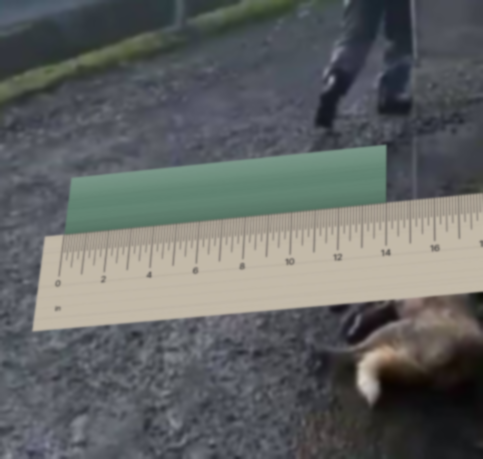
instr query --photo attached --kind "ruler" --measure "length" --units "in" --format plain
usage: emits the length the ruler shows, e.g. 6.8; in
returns 14; in
